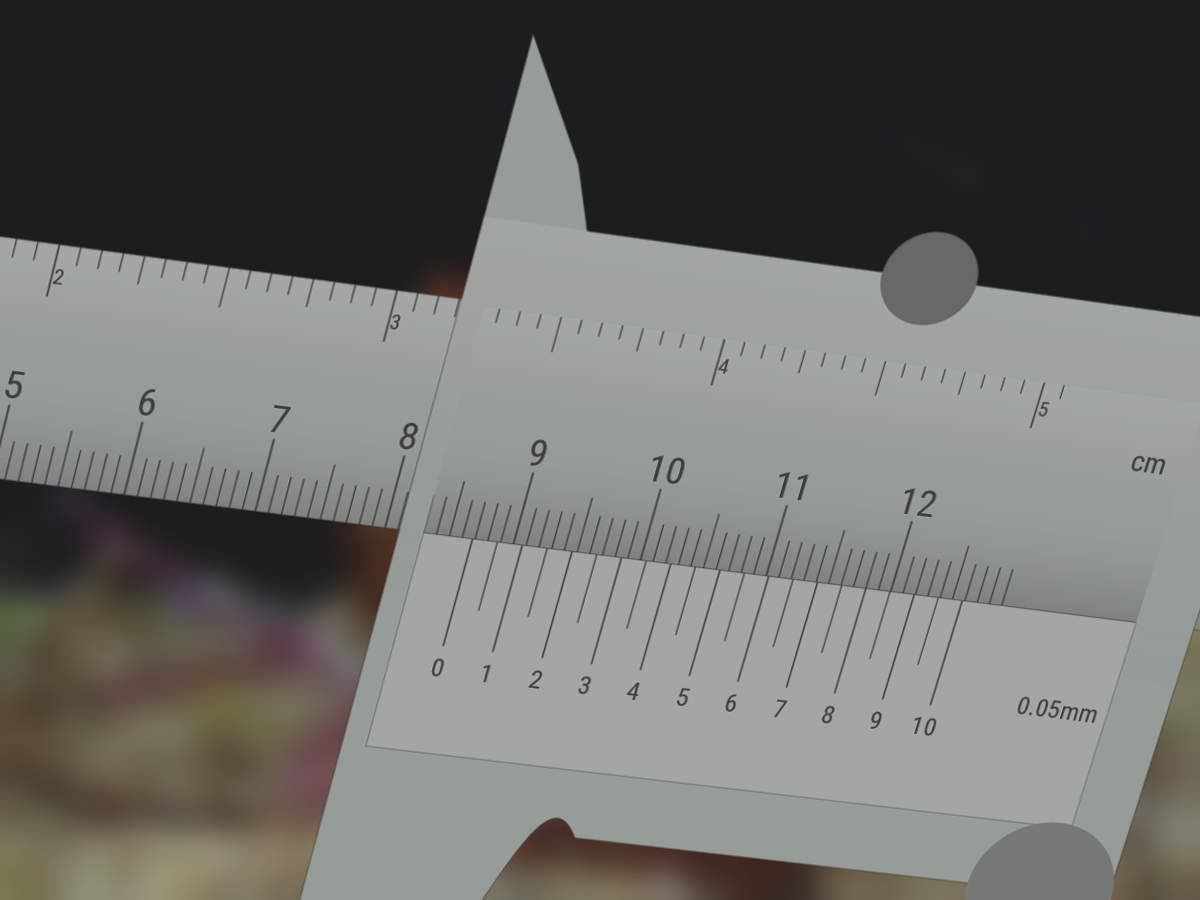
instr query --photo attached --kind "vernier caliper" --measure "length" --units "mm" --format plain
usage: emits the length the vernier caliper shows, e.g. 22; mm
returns 86.8; mm
